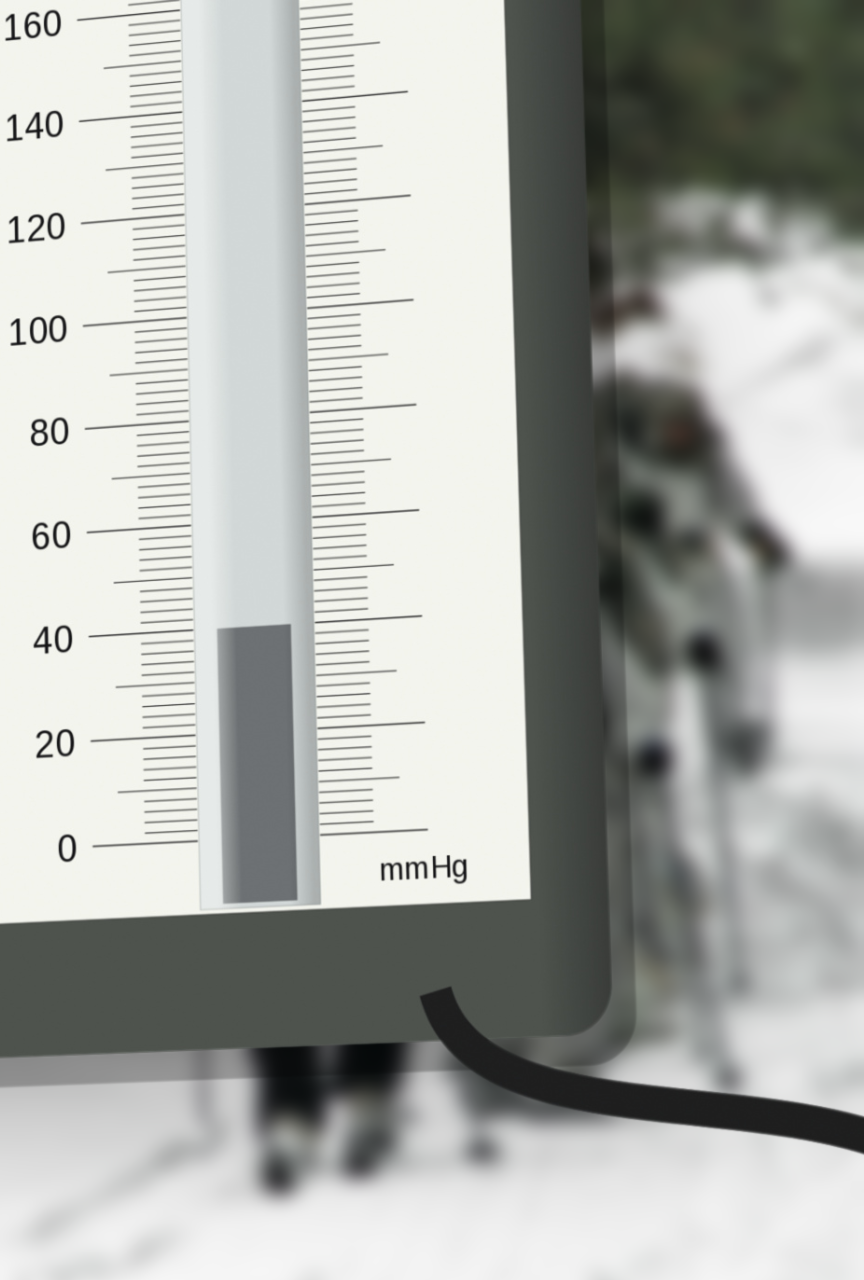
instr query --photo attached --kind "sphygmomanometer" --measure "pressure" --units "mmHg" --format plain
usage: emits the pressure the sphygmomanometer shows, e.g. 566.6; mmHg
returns 40; mmHg
